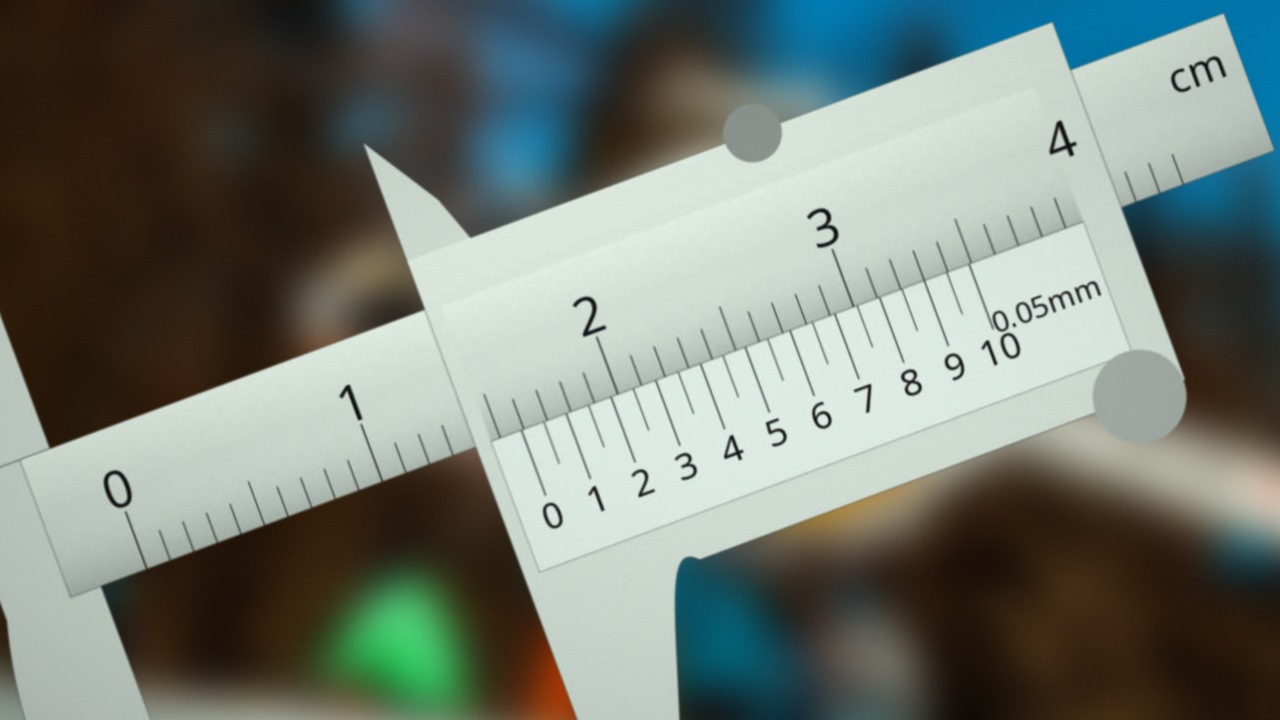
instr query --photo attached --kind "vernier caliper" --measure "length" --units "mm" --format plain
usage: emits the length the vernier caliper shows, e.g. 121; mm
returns 15.9; mm
